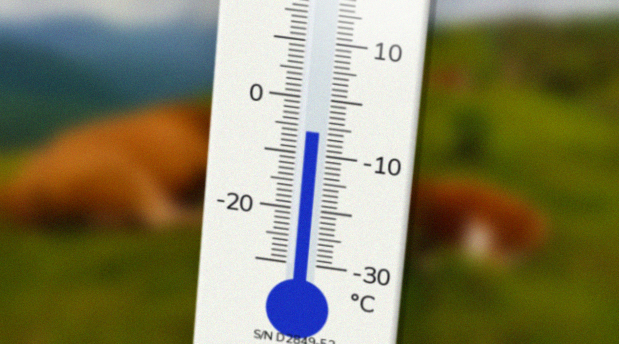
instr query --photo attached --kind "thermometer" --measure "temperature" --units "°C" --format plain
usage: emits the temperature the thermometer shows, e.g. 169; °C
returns -6; °C
